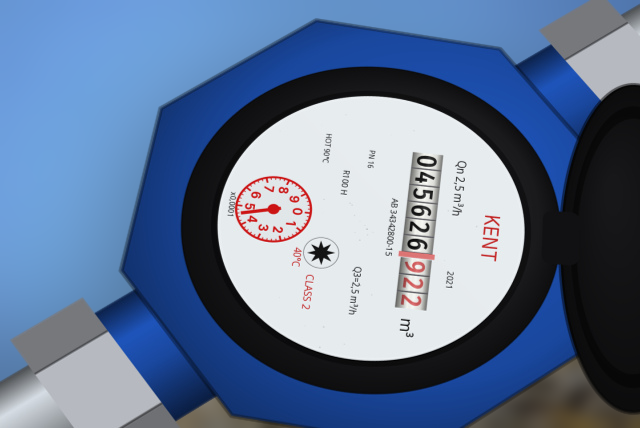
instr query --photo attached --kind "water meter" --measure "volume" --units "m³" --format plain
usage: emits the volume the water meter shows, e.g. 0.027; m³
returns 45626.9224; m³
